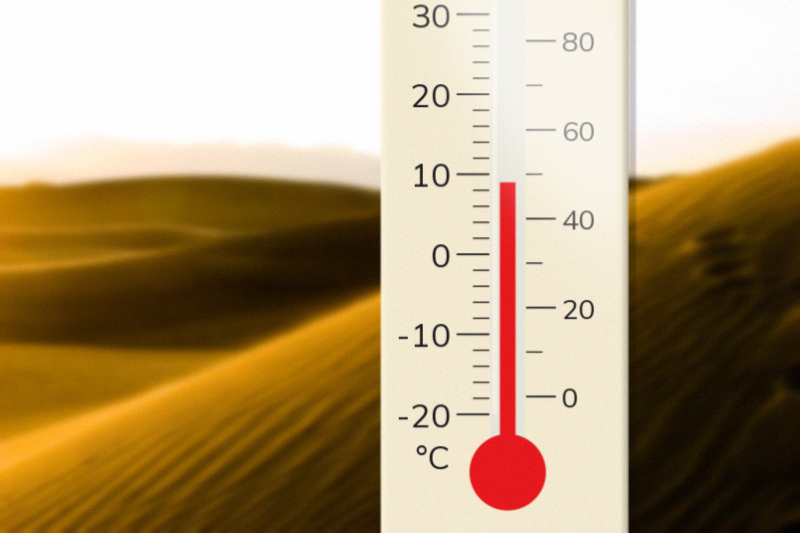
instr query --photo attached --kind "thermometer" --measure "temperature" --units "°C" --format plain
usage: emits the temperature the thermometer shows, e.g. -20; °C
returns 9; °C
